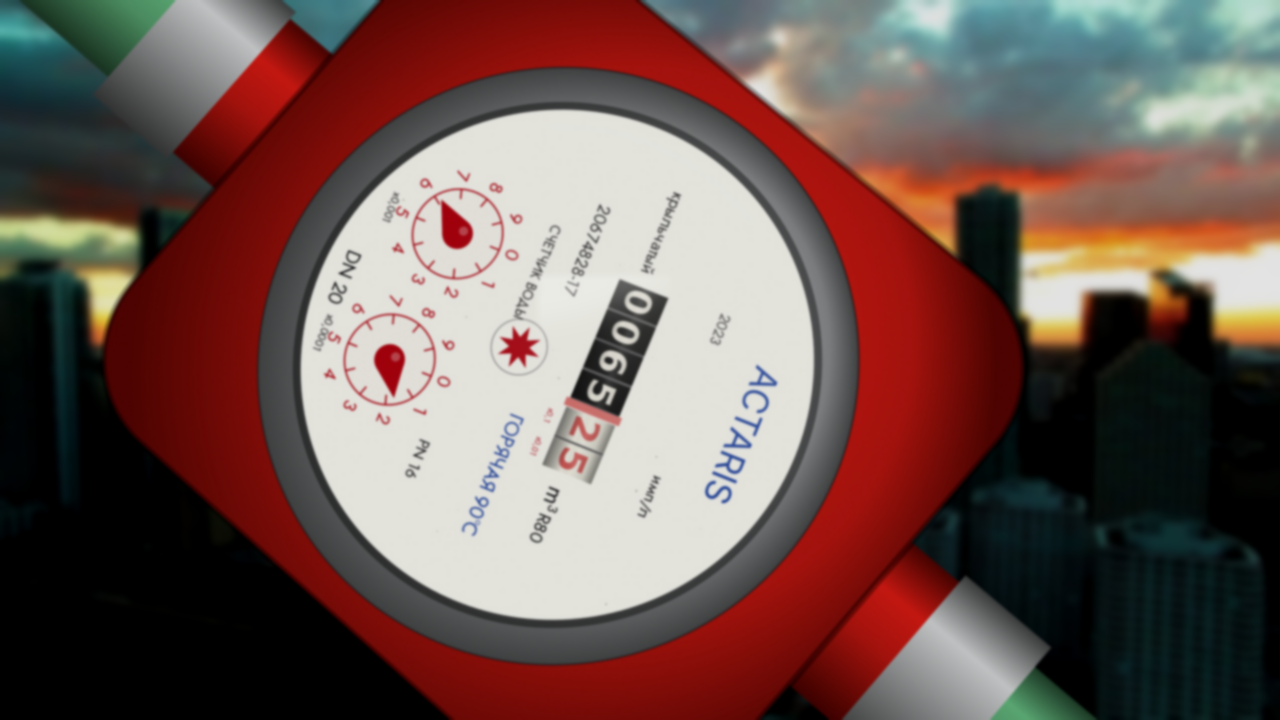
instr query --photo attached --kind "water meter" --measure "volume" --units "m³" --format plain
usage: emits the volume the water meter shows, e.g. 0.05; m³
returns 65.2561; m³
